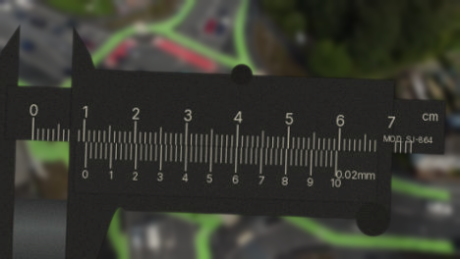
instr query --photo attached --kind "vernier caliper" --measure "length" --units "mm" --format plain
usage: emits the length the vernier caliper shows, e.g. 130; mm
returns 10.5; mm
